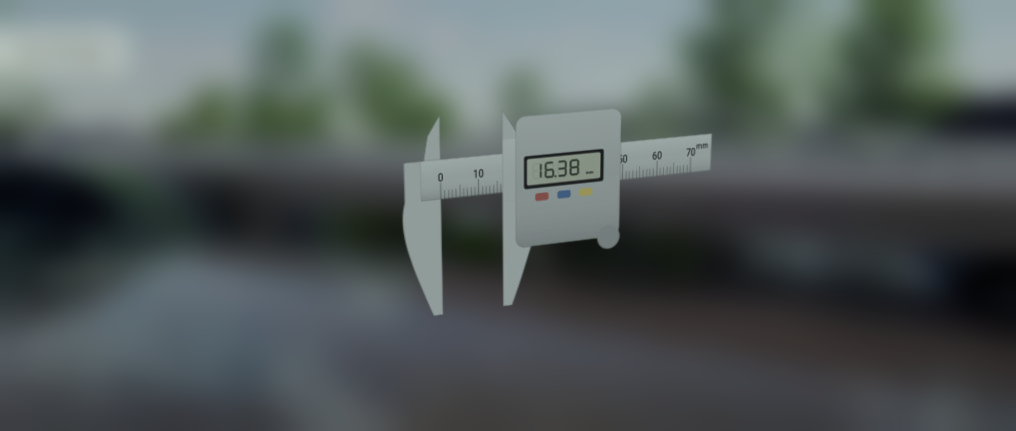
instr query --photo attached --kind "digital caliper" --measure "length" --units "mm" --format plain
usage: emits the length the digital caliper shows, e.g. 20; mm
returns 16.38; mm
